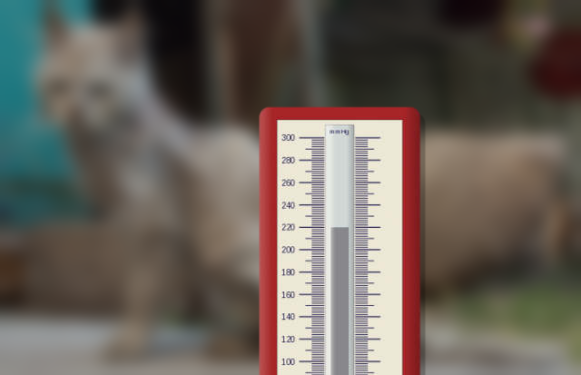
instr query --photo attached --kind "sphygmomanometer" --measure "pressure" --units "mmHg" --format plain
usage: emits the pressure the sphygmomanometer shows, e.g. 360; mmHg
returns 220; mmHg
